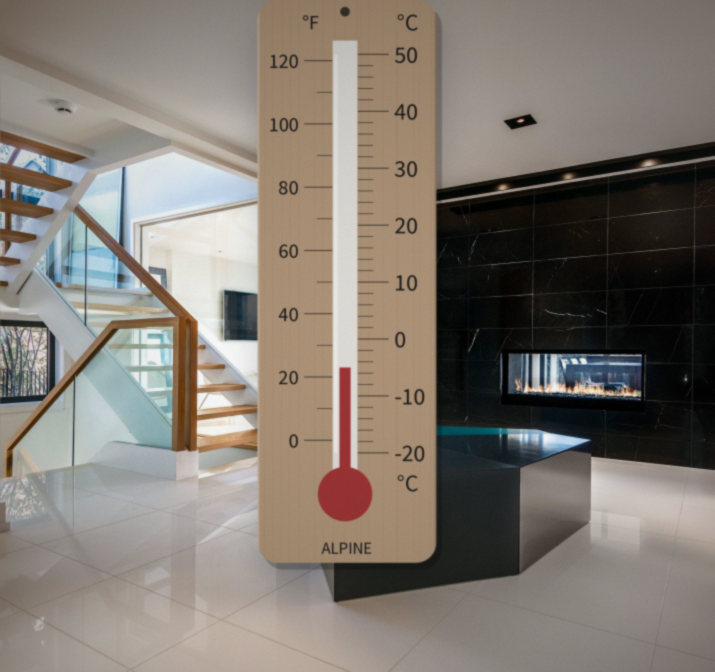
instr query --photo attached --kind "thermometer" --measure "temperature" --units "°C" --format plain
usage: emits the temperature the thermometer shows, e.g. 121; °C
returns -5; °C
